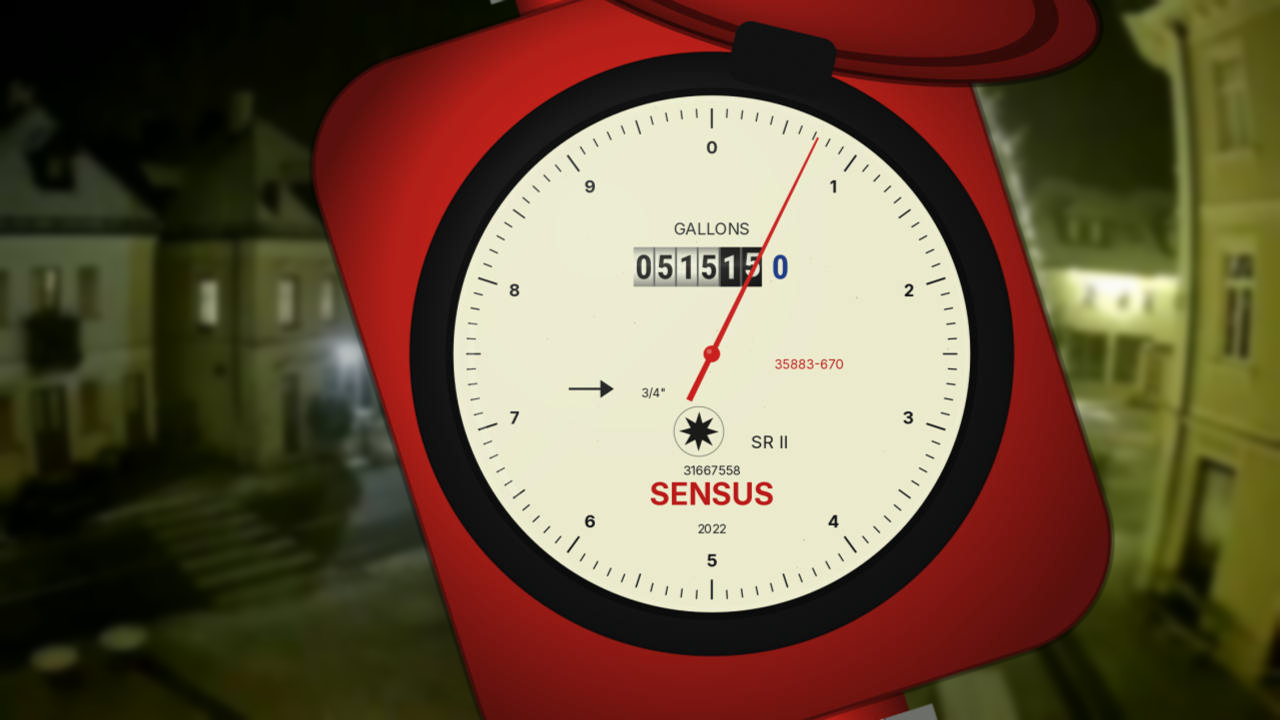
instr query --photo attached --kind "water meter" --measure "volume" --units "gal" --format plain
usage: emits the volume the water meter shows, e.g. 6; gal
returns 515150.7; gal
